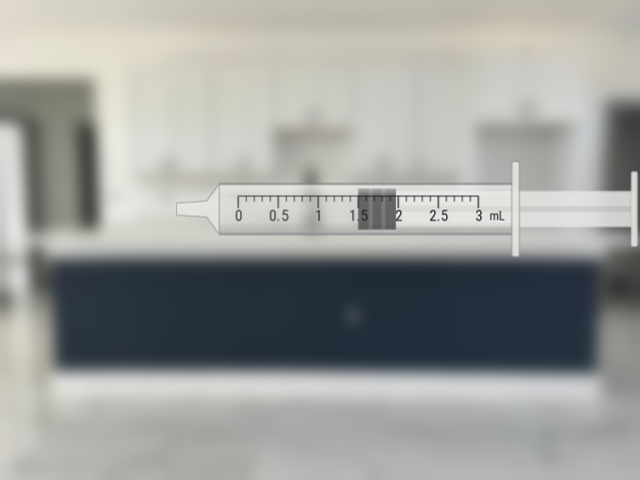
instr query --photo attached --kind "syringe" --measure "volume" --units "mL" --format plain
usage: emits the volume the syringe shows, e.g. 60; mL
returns 1.5; mL
